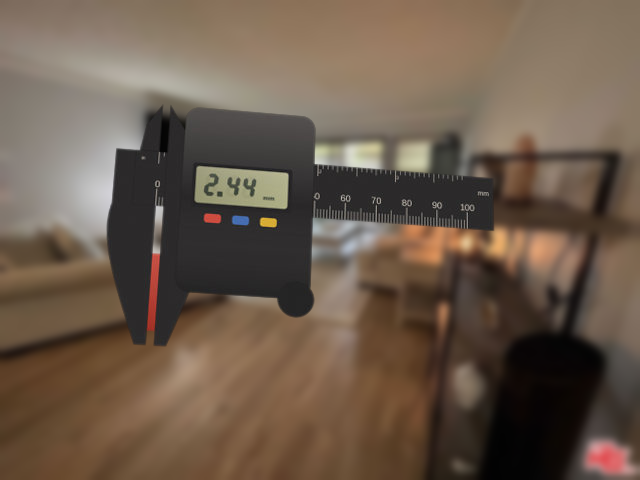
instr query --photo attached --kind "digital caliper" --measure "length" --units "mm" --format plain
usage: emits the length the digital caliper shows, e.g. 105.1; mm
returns 2.44; mm
